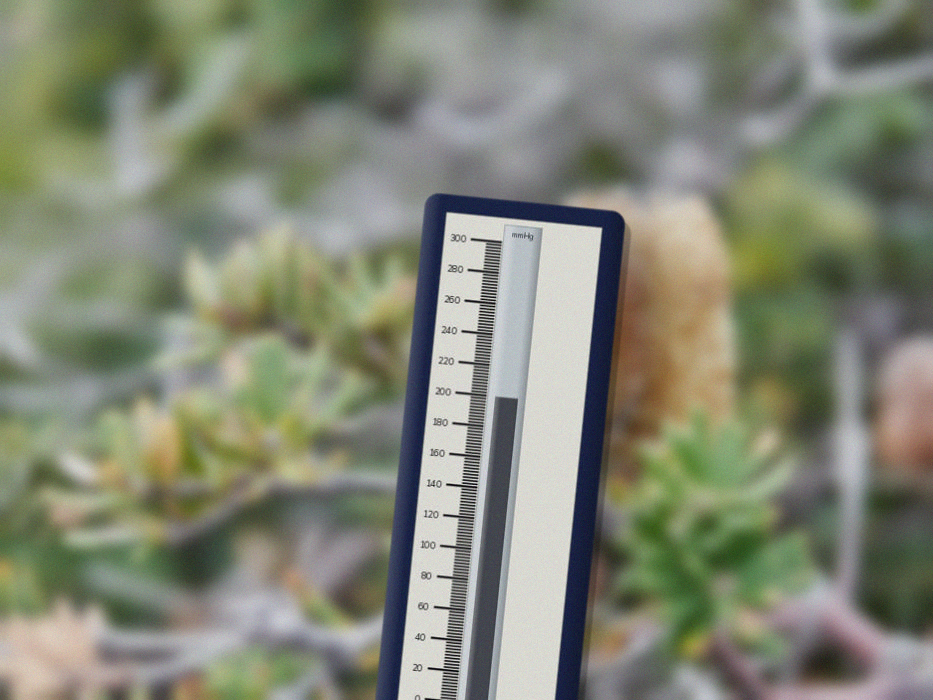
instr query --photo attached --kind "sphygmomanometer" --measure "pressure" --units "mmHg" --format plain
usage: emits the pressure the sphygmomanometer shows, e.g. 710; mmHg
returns 200; mmHg
